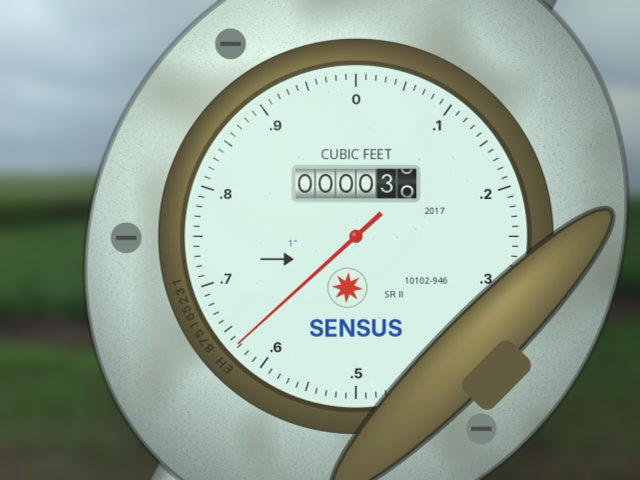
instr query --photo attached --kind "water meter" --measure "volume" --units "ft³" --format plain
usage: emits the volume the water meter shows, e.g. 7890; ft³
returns 38.63; ft³
